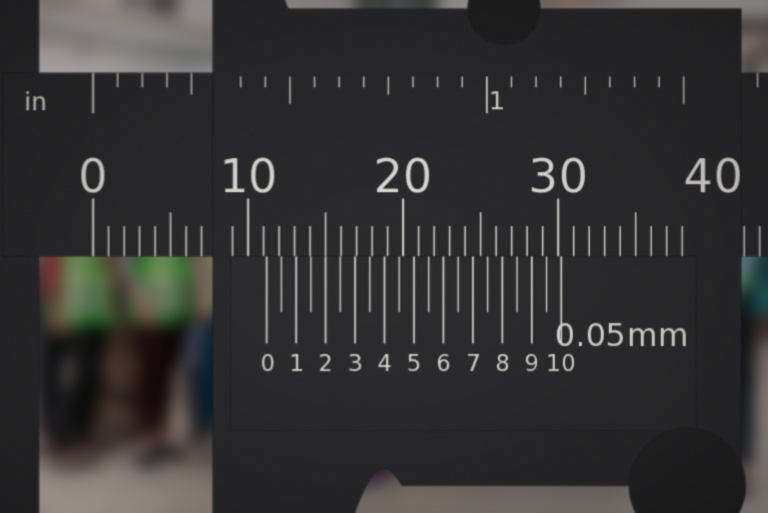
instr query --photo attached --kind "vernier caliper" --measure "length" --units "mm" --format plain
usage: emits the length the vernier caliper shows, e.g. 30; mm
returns 11.2; mm
